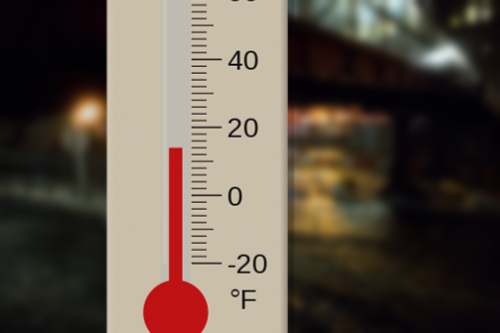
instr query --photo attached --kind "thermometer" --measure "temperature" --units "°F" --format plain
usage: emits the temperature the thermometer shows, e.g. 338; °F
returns 14; °F
